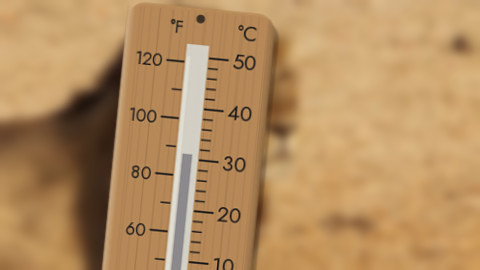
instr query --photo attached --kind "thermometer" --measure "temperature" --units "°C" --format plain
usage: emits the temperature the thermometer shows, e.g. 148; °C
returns 31; °C
